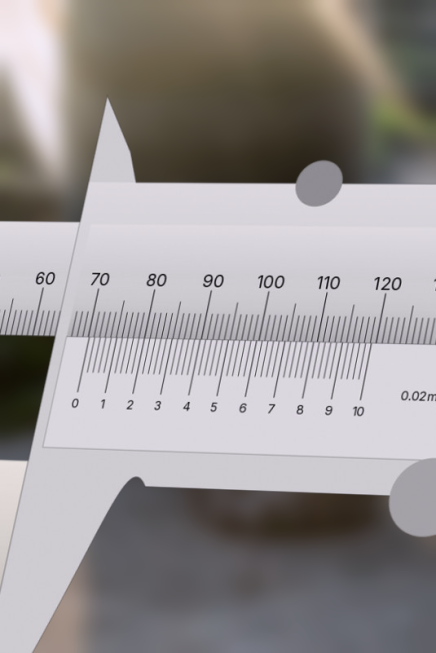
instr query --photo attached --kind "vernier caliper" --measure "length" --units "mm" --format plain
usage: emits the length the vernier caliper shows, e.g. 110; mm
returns 70.2; mm
